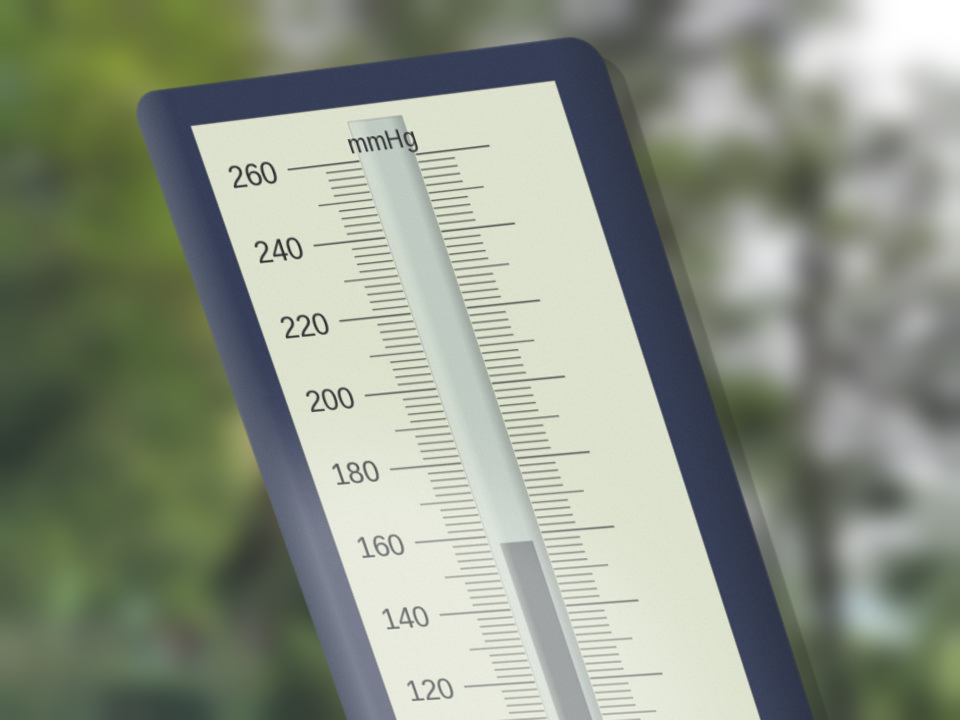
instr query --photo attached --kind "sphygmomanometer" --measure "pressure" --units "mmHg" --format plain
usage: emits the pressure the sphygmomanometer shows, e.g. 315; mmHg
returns 158; mmHg
